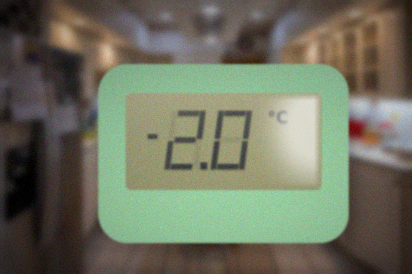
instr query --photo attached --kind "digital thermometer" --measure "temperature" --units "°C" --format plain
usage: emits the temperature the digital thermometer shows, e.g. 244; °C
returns -2.0; °C
